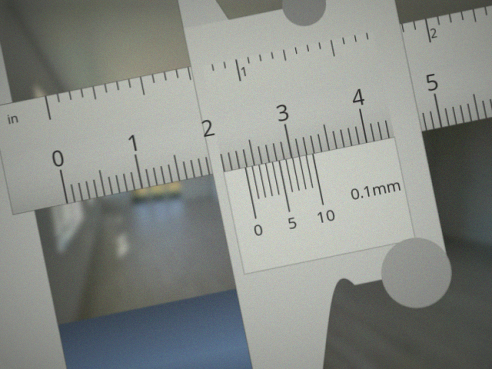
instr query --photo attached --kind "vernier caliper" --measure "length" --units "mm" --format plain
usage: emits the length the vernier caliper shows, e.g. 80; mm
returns 23.8; mm
